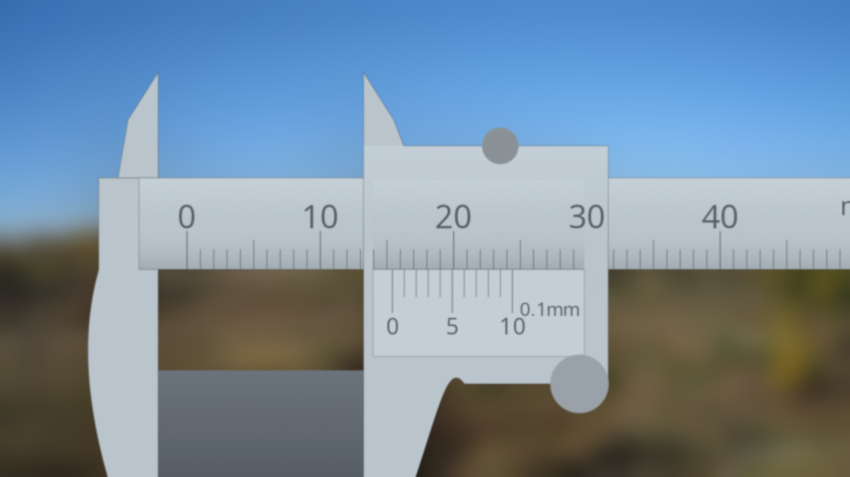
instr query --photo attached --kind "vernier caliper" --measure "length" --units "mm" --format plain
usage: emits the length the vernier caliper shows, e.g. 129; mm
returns 15.4; mm
